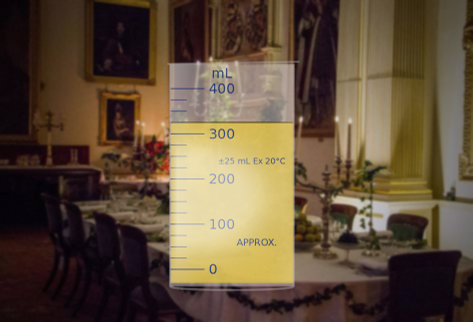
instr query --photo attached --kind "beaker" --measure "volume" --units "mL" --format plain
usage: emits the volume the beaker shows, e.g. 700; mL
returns 325; mL
